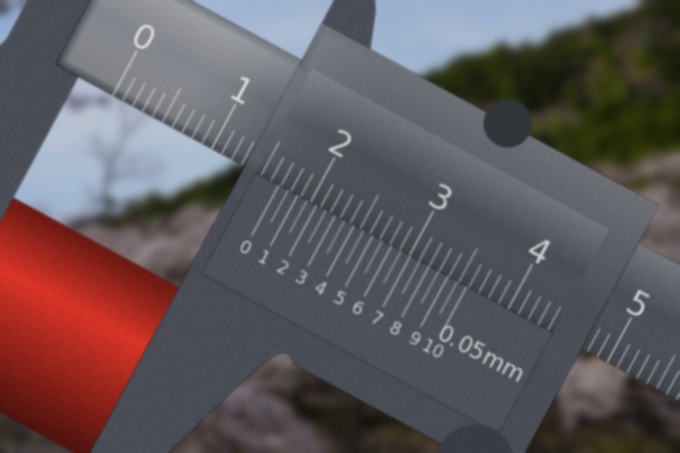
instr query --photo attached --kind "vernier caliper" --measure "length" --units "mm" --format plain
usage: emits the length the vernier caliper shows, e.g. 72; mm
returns 16.8; mm
